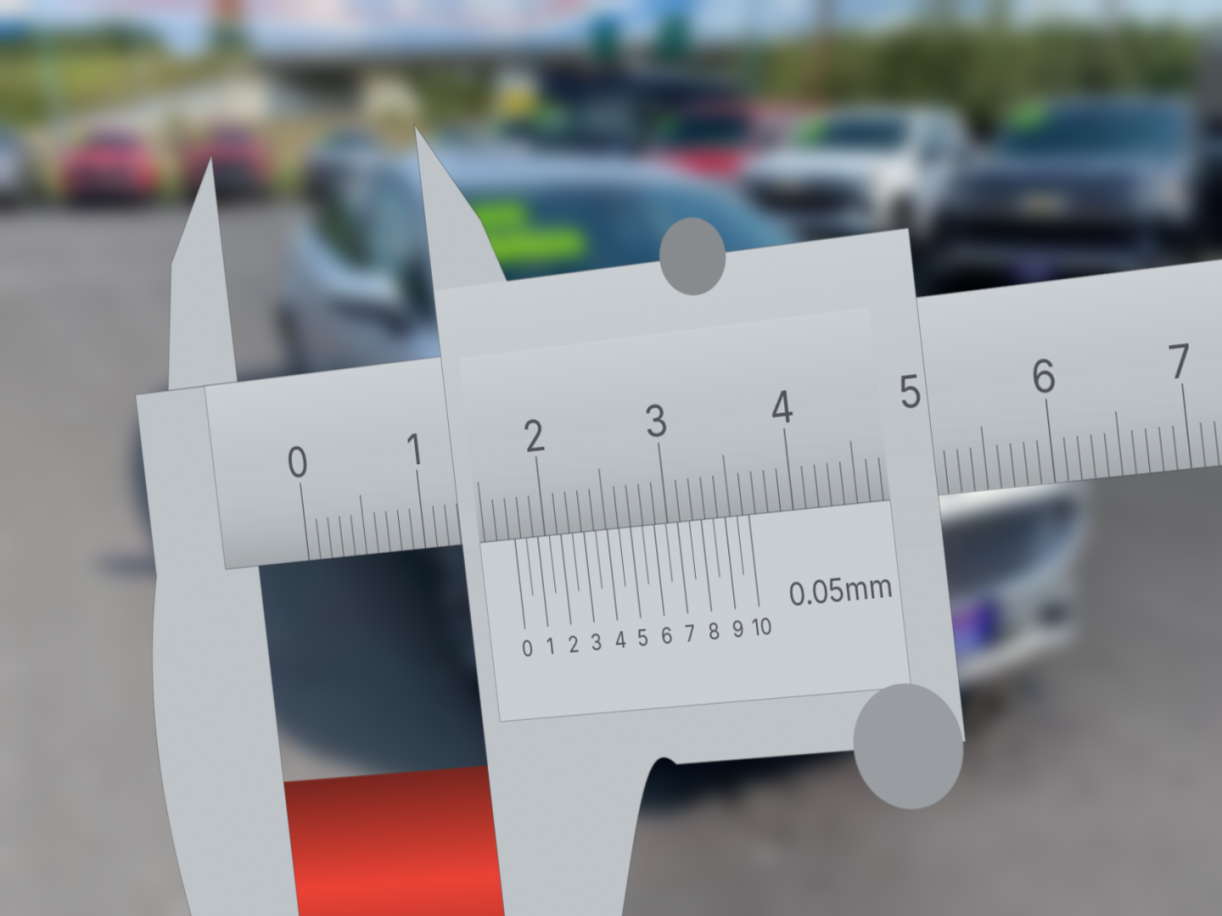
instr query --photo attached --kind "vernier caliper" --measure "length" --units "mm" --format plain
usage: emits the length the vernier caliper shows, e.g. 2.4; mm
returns 17.5; mm
